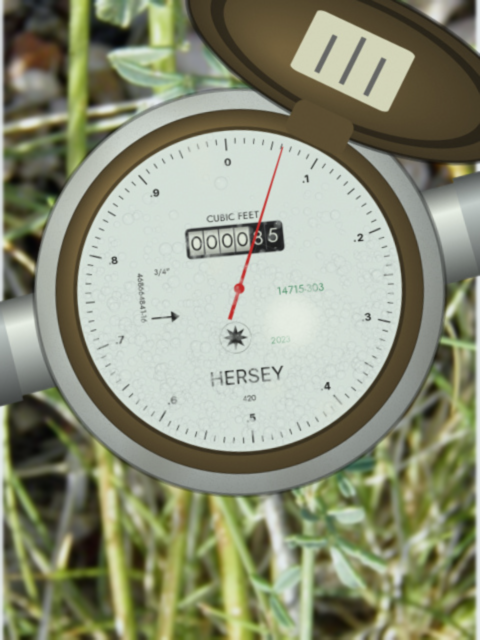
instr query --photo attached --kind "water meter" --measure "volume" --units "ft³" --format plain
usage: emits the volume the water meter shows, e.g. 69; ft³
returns 85.06; ft³
